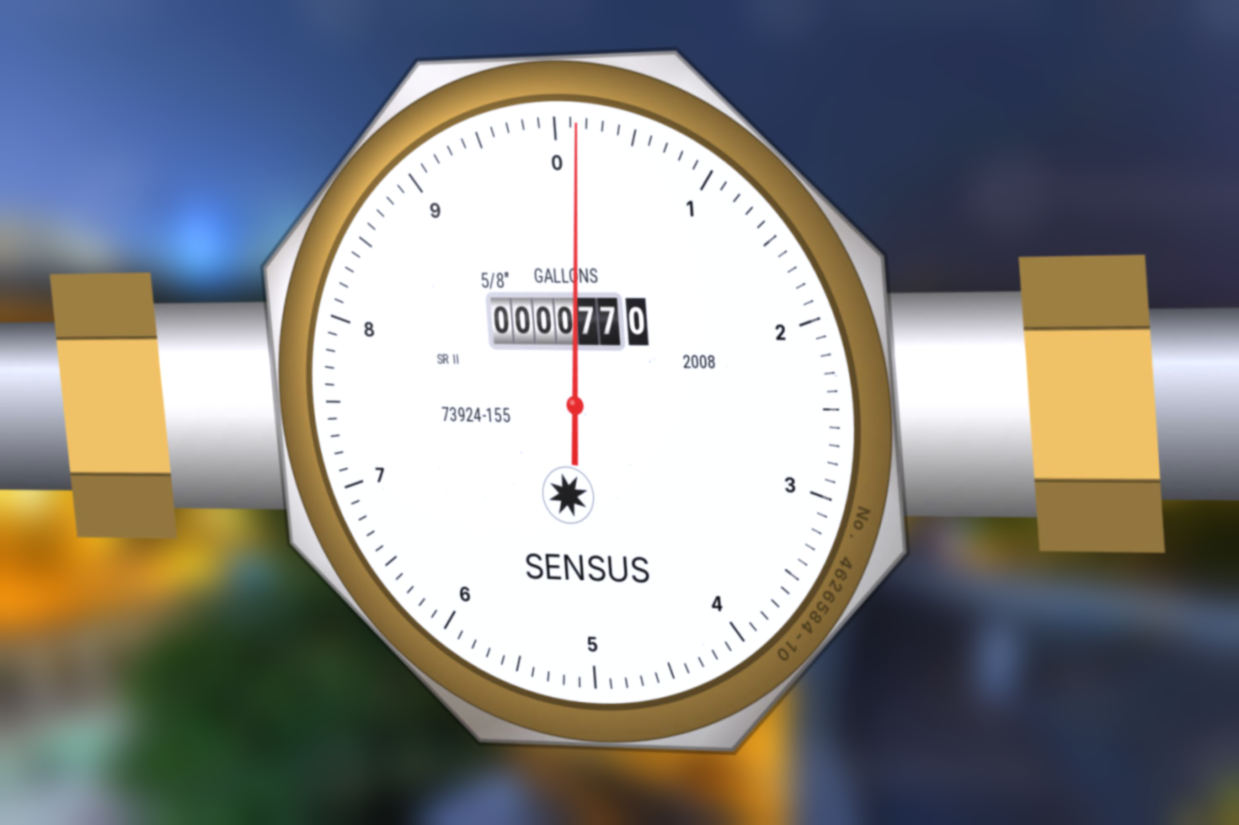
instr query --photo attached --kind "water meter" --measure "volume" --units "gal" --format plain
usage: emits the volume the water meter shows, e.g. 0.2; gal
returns 770.1; gal
